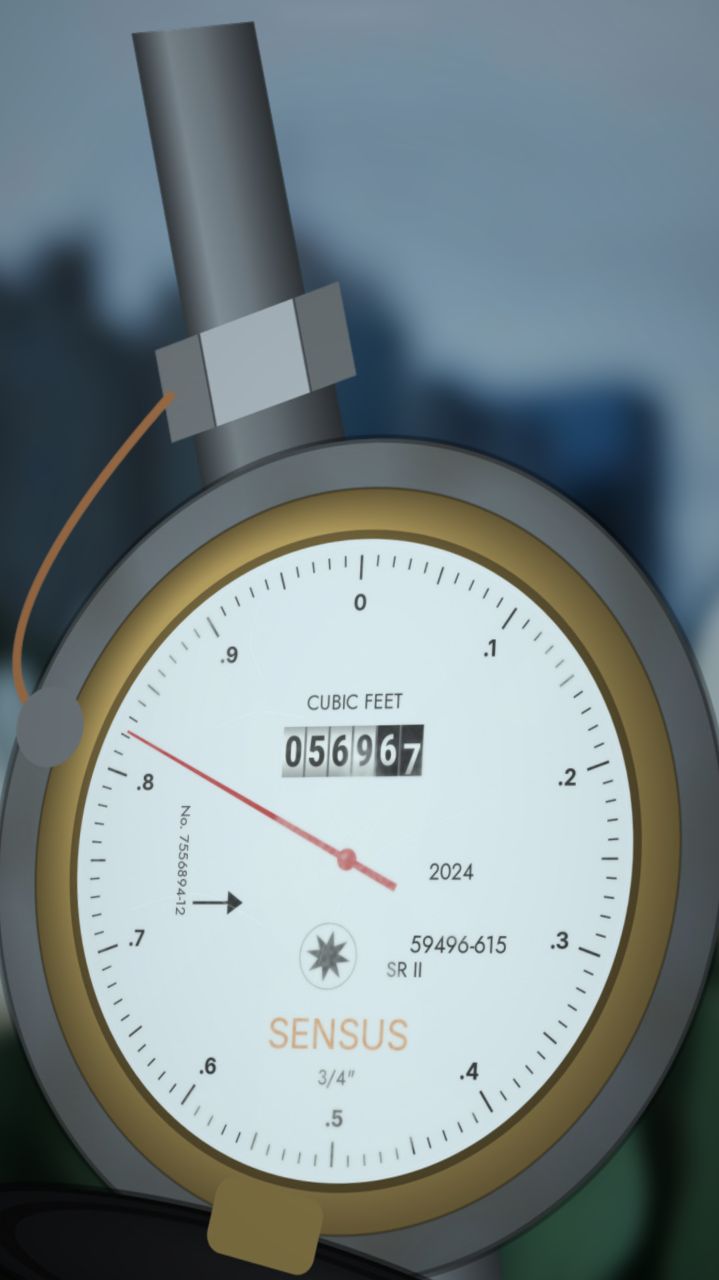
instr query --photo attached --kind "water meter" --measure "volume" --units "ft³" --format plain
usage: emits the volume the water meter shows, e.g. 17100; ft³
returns 56966.82; ft³
